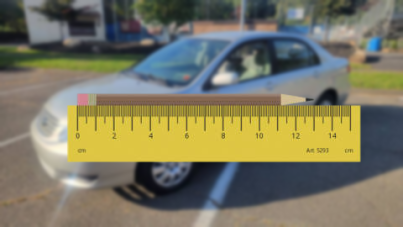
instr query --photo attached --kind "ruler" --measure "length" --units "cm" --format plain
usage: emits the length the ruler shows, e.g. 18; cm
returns 13; cm
